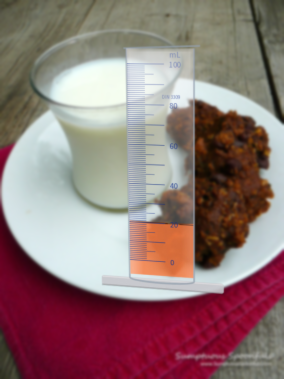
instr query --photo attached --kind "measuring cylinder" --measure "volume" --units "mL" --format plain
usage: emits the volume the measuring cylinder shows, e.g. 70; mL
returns 20; mL
